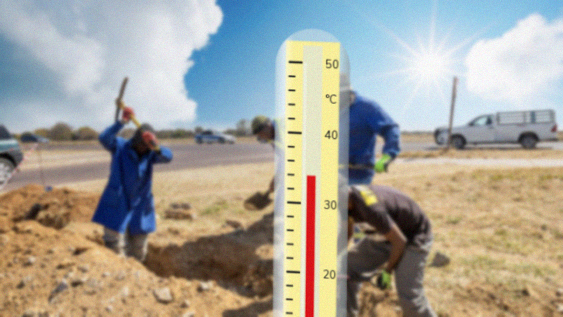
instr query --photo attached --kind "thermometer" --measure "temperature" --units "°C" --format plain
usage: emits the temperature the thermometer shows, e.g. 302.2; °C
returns 34; °C
